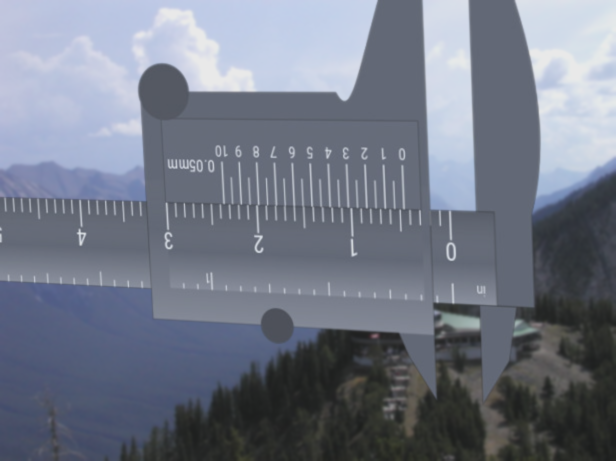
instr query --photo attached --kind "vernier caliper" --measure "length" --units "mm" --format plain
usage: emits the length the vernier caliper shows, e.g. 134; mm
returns 4.6; mm
